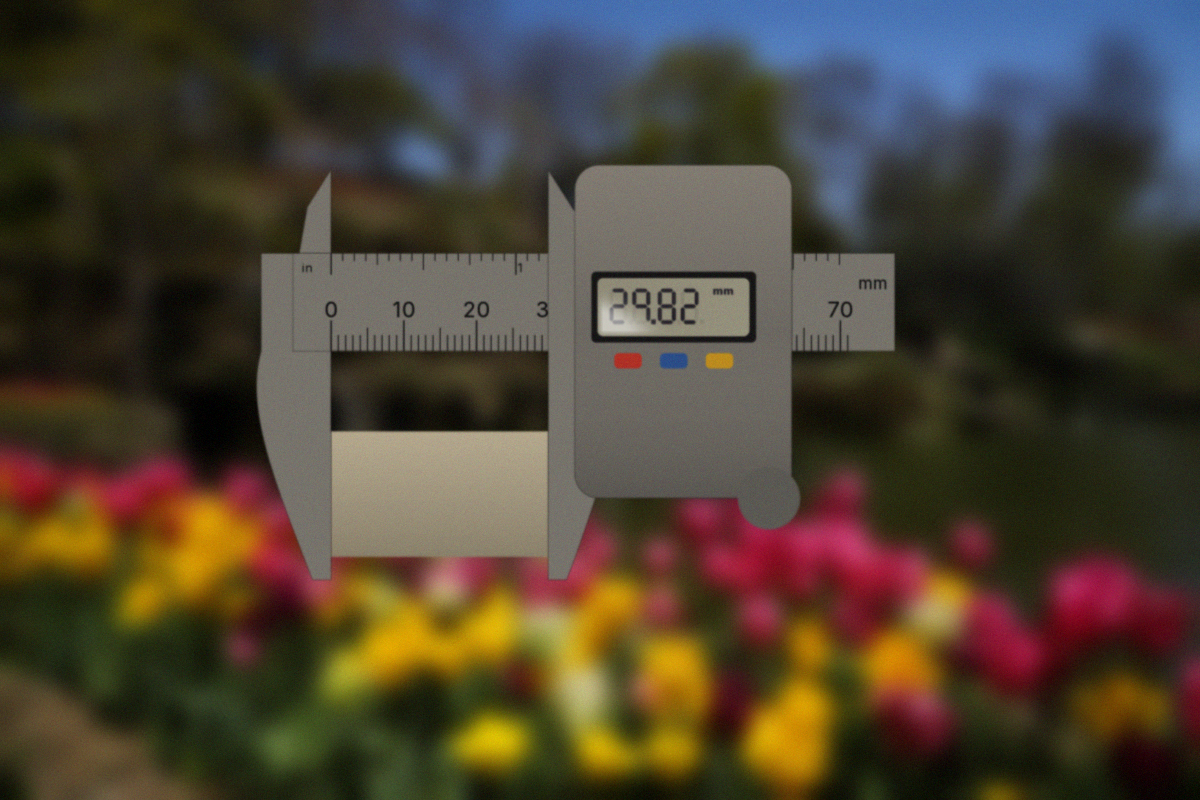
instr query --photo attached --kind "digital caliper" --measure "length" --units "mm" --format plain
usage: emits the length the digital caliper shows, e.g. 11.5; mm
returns 29.82; mm
